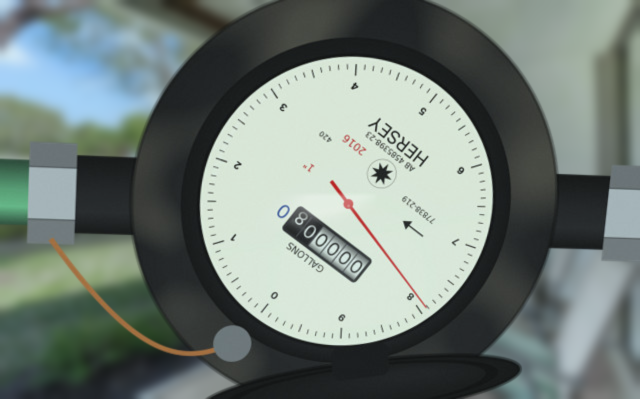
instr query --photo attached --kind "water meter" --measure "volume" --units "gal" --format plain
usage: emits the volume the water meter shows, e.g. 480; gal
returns 77.9; gal
